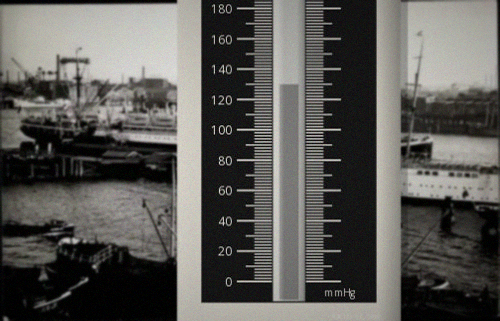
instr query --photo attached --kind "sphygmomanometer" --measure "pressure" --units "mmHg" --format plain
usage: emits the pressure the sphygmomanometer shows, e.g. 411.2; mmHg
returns 130; mmHg
